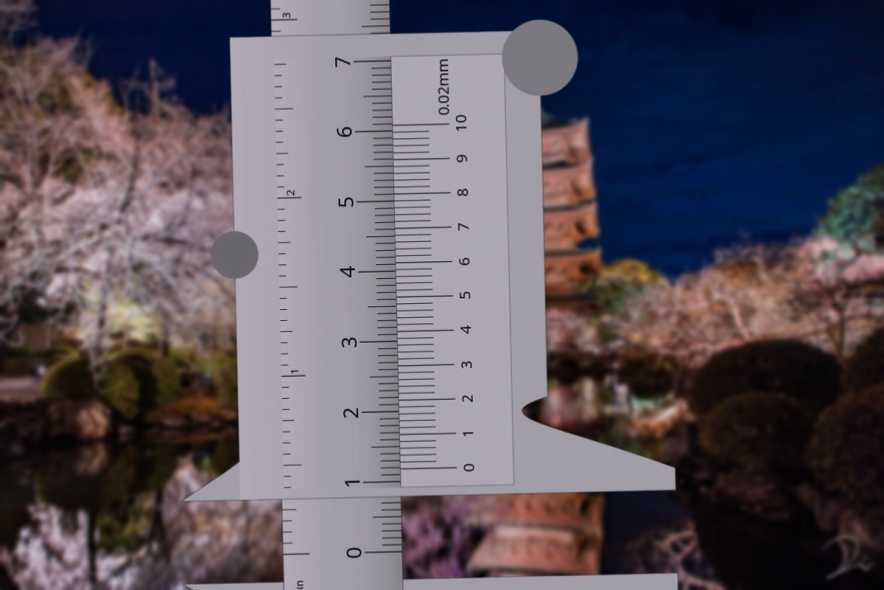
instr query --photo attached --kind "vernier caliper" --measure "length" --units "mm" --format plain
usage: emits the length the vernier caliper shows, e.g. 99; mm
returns 11.8; mm
